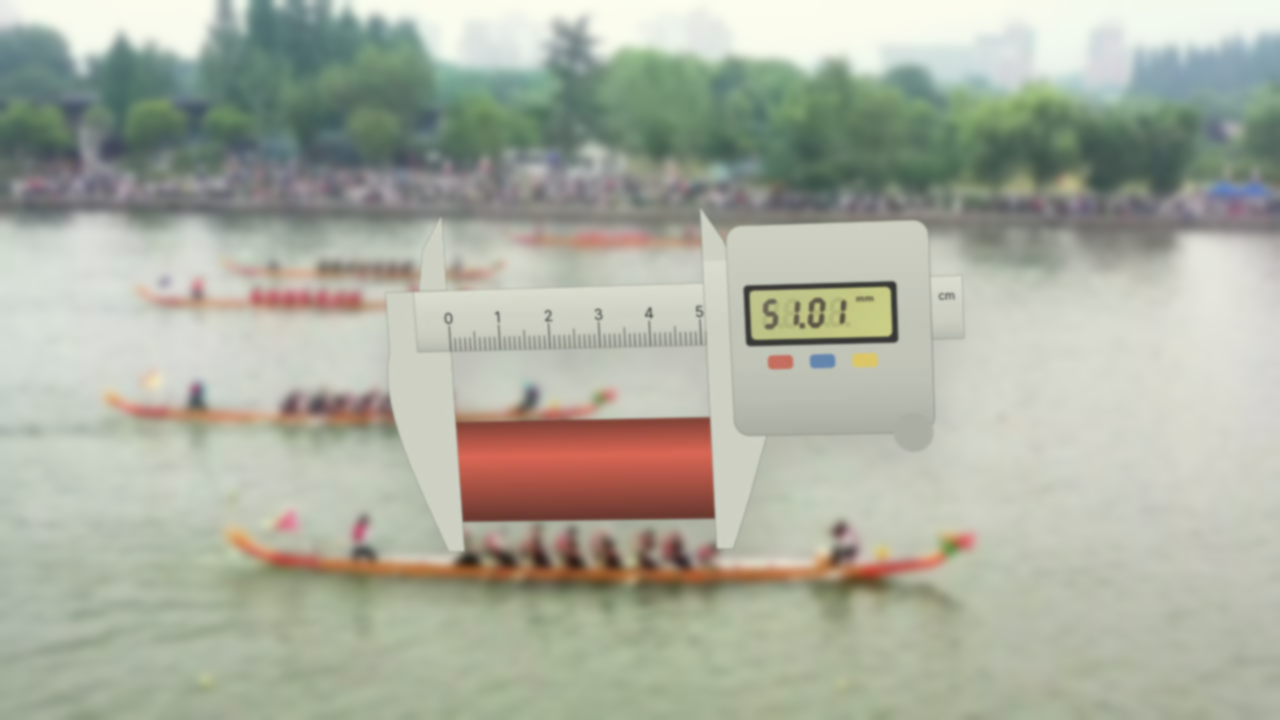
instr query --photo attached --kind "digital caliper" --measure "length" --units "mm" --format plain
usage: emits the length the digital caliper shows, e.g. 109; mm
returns 51.01; mm
